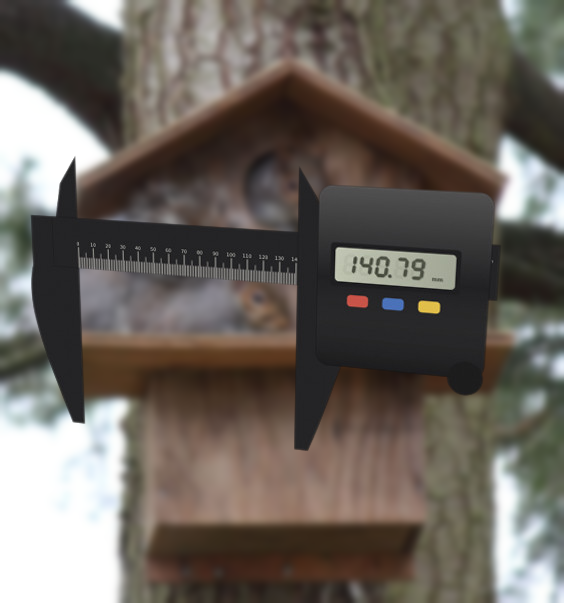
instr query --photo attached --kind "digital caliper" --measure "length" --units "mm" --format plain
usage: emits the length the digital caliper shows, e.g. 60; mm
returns 140.79; mm
